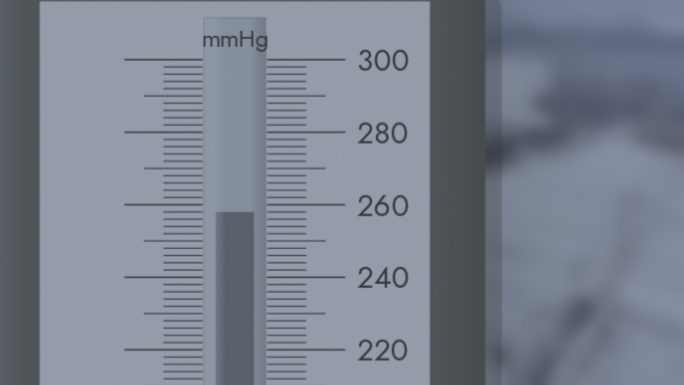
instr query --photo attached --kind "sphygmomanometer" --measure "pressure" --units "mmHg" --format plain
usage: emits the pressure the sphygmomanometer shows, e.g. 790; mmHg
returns 258; mmHg
